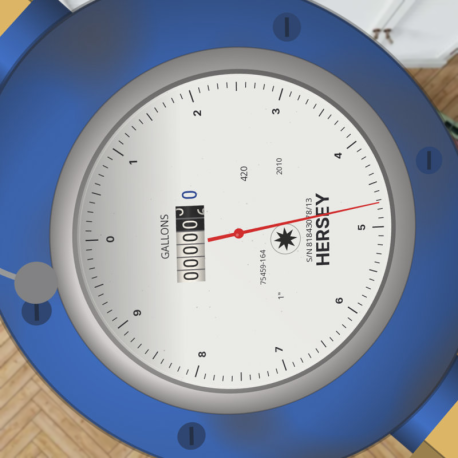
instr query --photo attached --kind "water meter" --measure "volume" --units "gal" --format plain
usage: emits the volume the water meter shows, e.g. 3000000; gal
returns 54.7; gal
